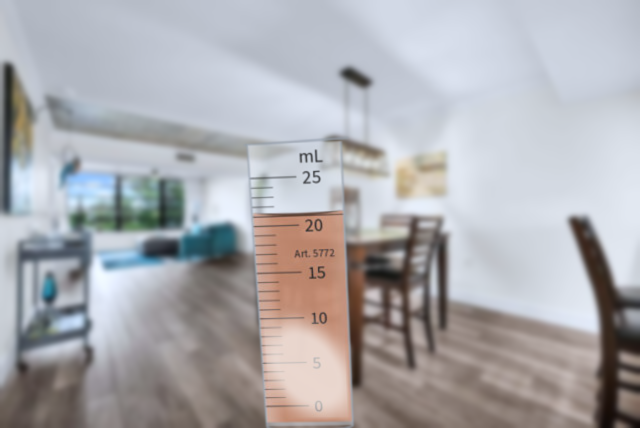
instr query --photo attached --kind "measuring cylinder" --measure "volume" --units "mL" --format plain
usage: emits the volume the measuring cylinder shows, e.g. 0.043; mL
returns 21; mL
